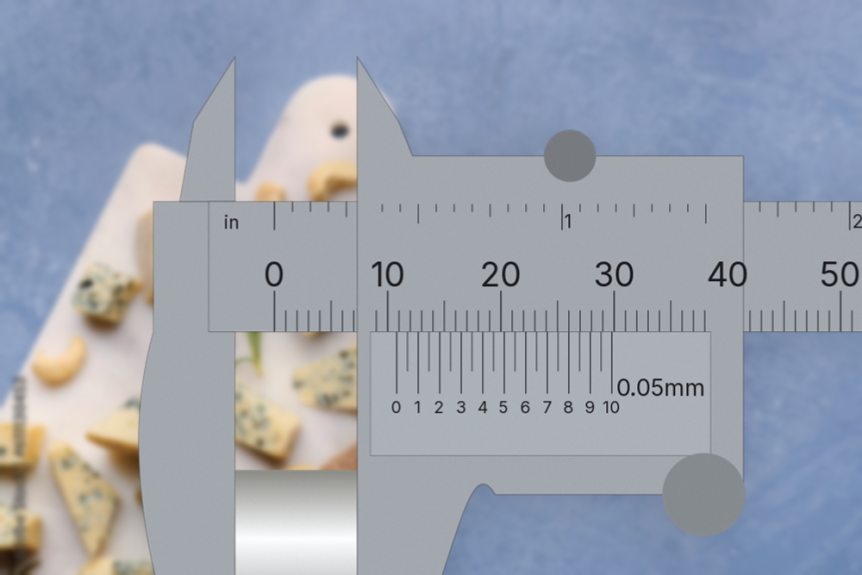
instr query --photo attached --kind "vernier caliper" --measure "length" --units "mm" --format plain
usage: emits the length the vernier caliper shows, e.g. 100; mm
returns 10.8; mm
